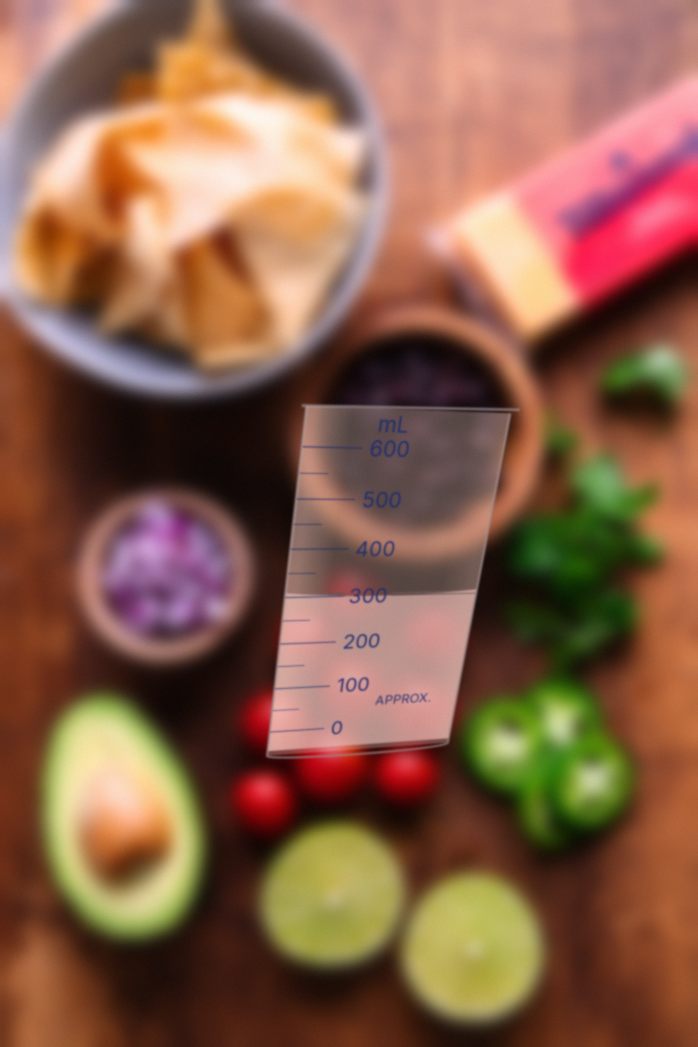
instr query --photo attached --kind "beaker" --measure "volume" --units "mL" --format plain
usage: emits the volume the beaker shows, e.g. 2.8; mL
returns 300; mL
